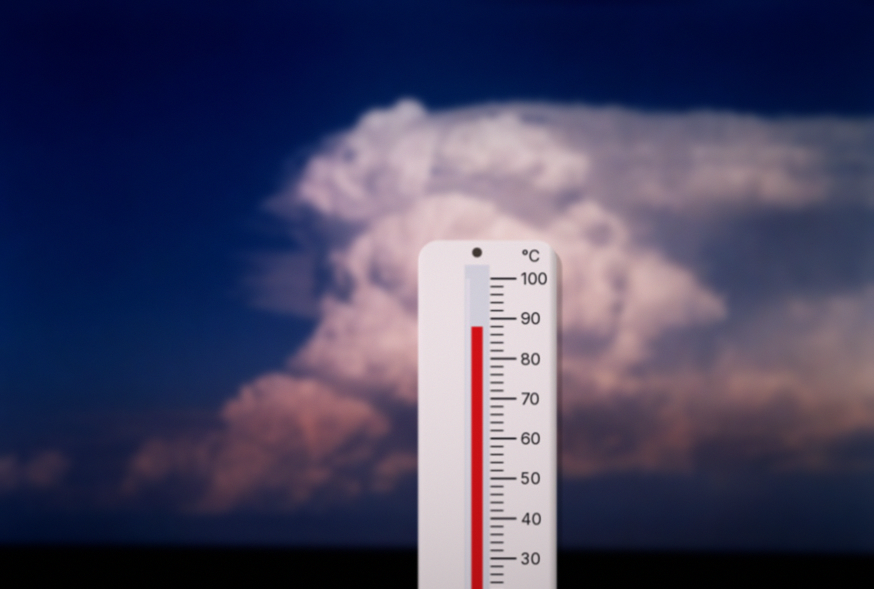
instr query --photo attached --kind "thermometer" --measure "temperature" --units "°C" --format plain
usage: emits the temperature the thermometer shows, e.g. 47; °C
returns 88; °C
